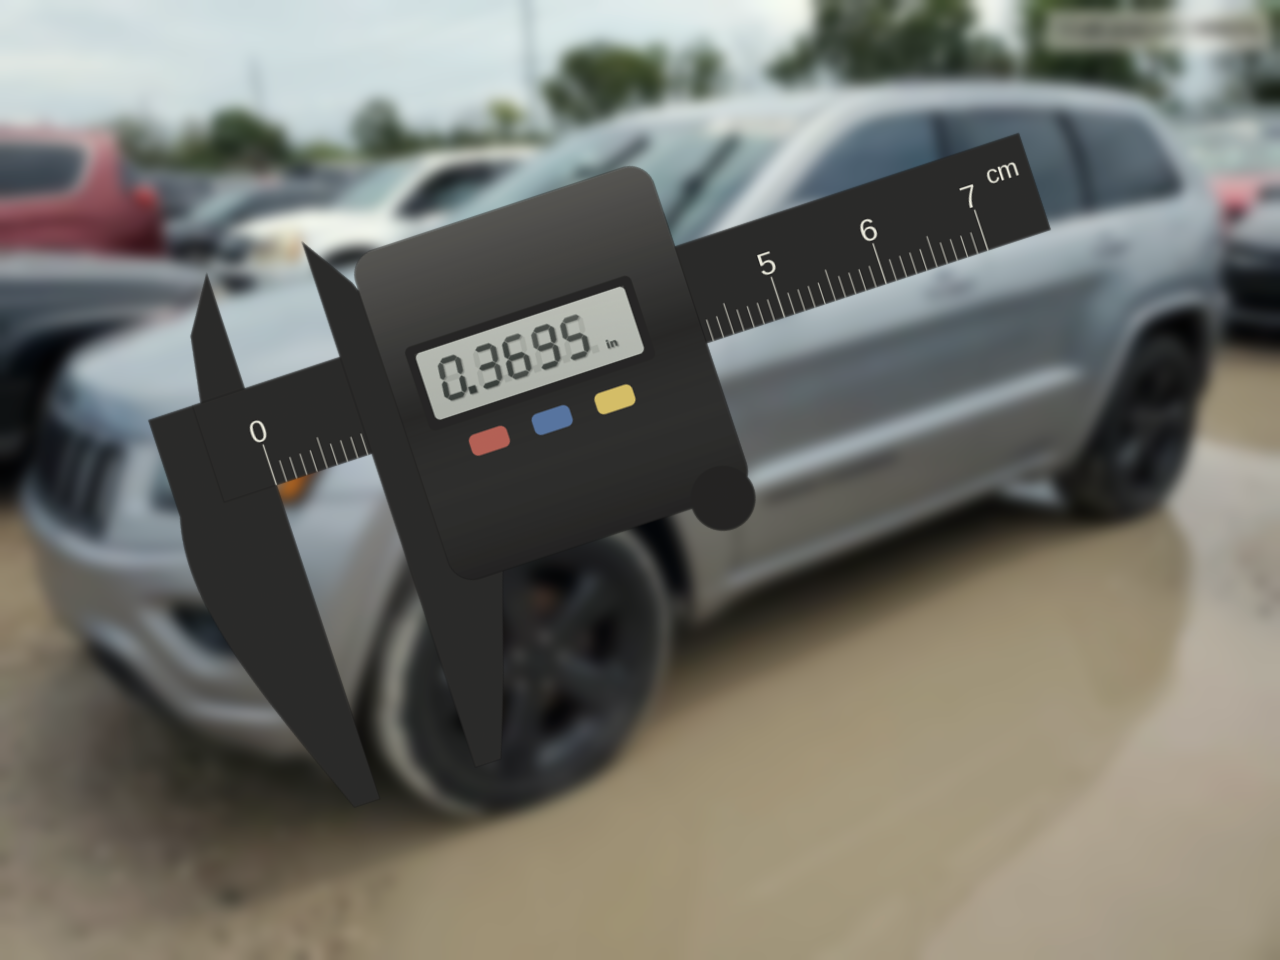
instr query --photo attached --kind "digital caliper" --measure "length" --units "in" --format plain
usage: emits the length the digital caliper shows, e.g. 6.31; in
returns 0.3695; in
